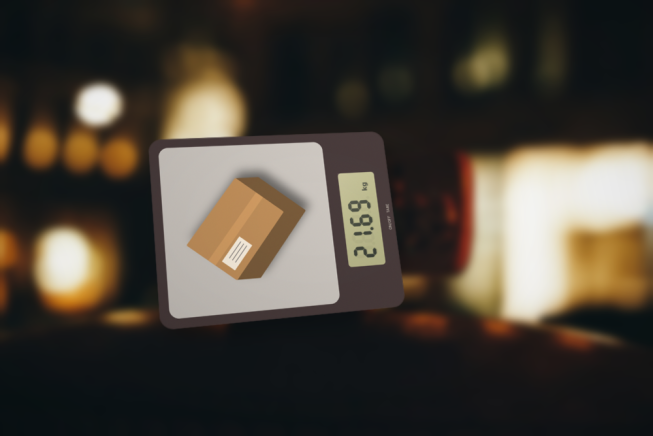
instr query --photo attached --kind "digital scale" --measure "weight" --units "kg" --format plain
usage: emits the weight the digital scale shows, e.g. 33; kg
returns 21.69; kg
